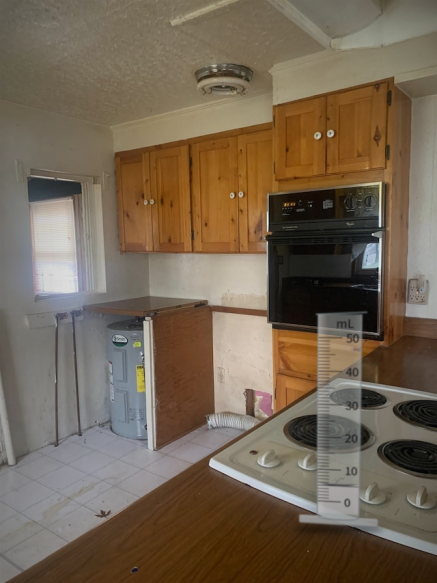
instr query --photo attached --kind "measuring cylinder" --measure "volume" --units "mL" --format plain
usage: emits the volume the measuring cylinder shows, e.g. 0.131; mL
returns 5; mL
